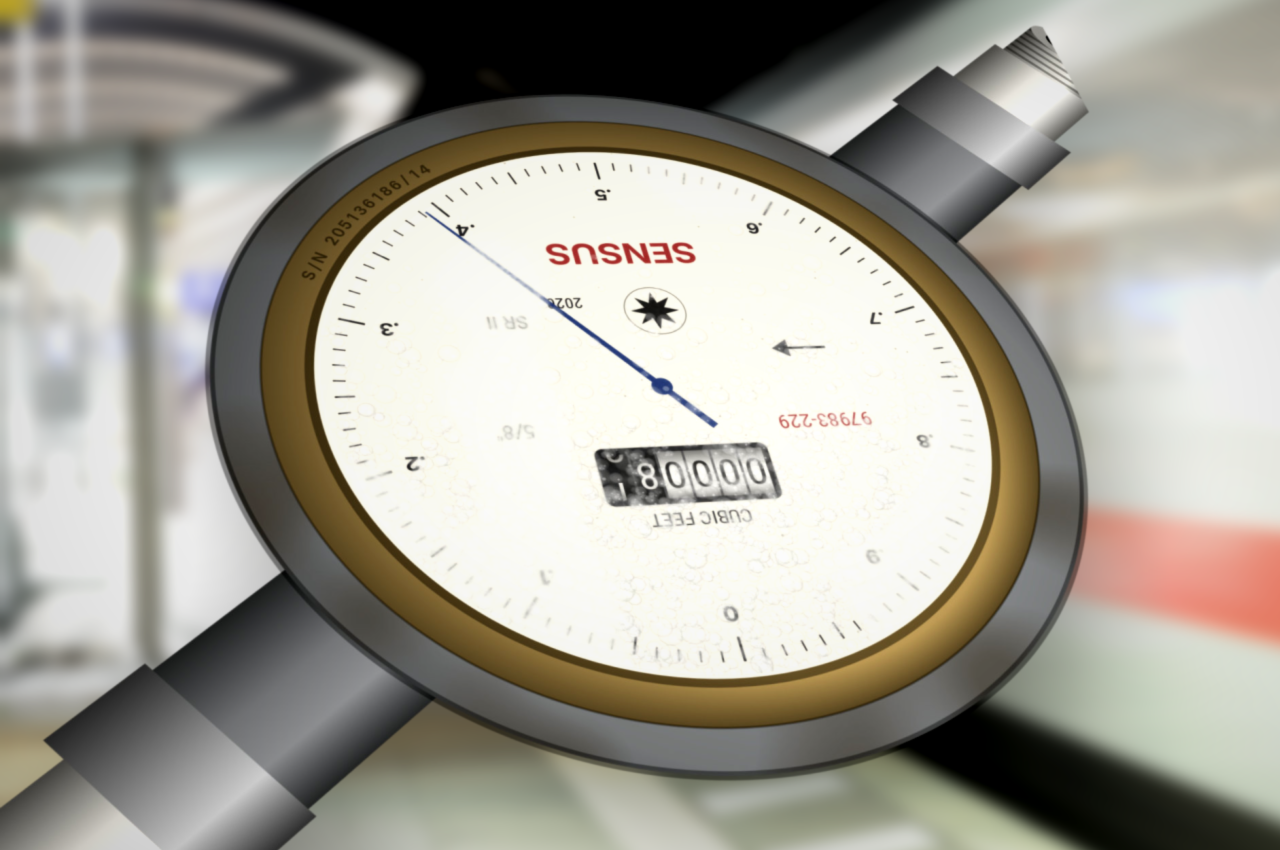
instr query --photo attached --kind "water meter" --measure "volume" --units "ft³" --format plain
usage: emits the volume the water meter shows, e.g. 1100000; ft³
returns 81.39; ft³
